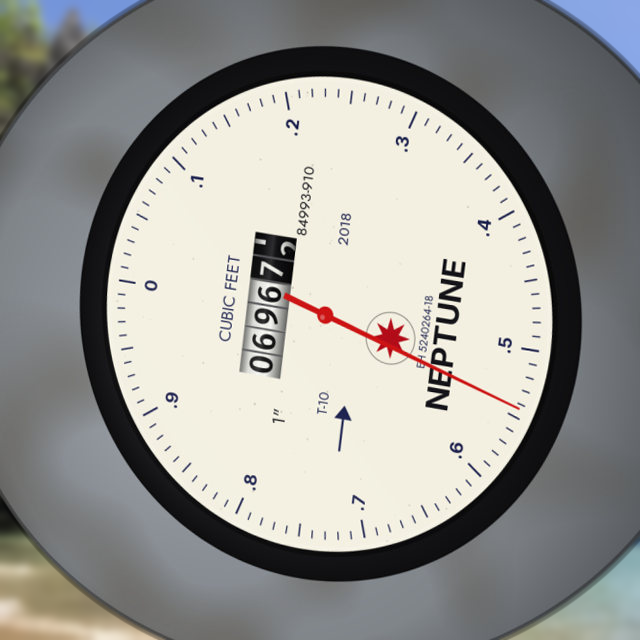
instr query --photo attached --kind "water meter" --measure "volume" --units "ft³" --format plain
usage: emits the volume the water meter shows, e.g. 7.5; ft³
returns 69671.54; ft³
